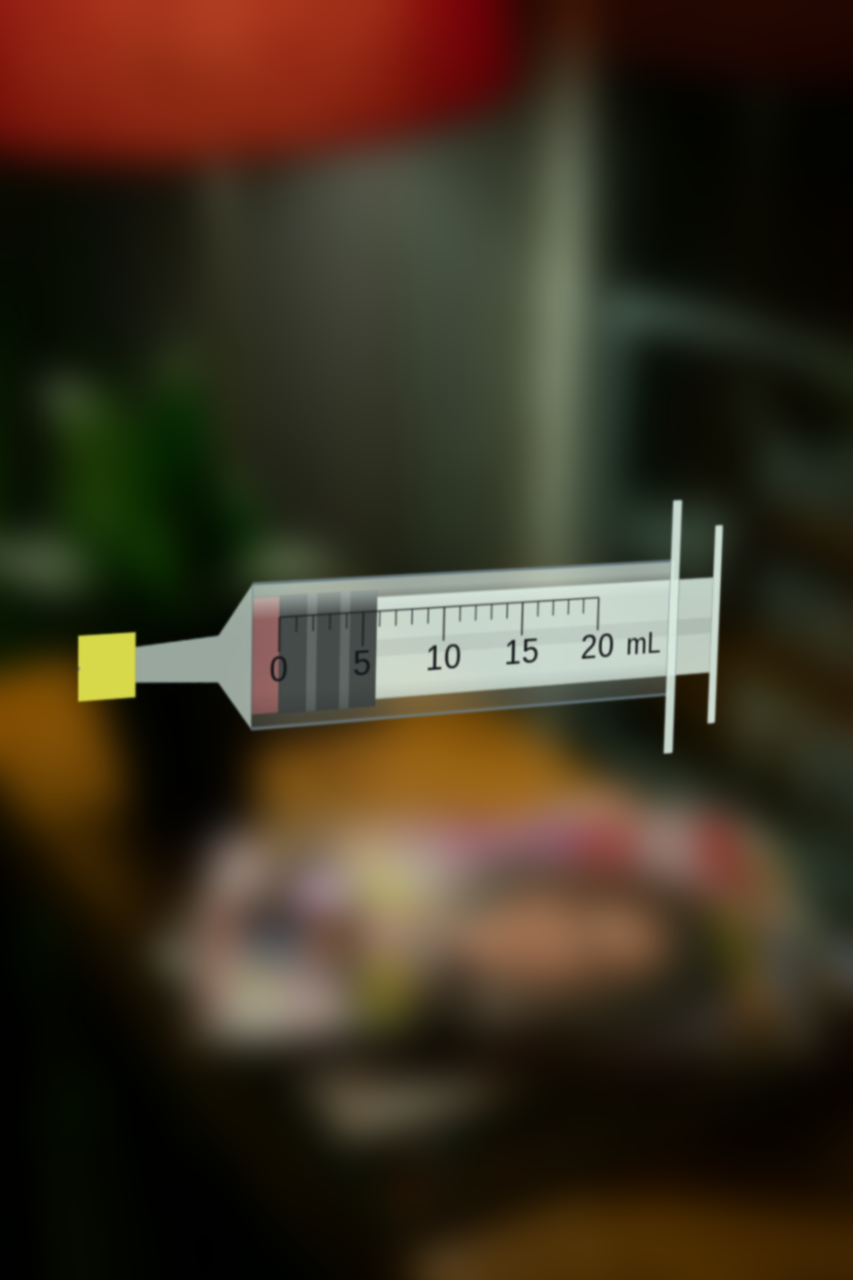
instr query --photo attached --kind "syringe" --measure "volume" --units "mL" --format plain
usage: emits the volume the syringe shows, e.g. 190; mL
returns 0; mL
